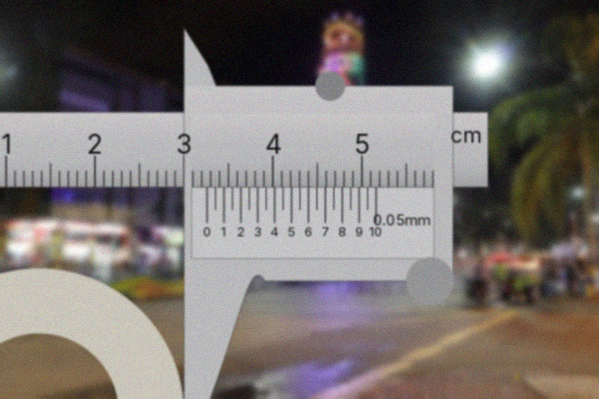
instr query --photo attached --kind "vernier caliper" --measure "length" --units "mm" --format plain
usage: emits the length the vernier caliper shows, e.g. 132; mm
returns 32.6; mm
